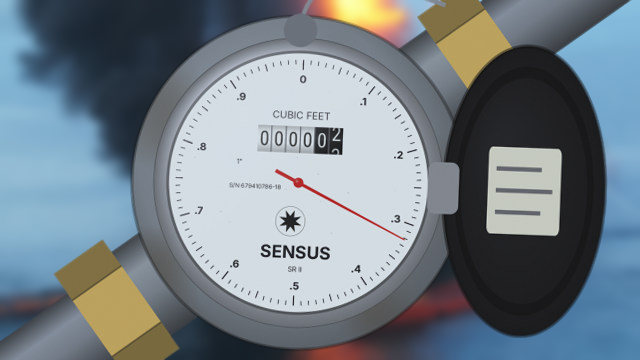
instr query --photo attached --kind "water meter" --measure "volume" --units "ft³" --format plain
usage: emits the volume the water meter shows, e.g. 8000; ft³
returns 2.32; ft³
